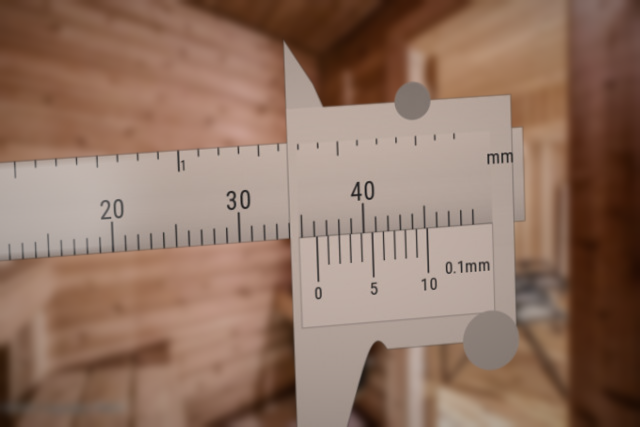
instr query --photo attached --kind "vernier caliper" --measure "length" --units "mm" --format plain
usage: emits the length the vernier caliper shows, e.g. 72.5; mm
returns 36.2; mm
